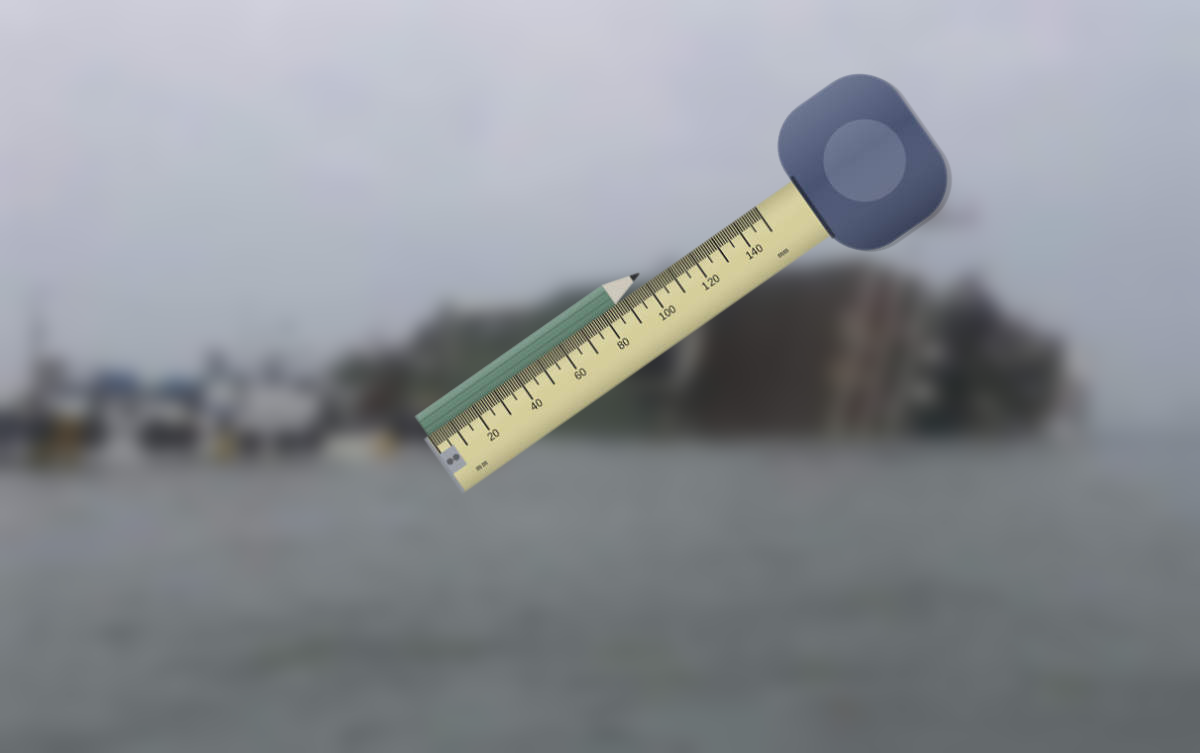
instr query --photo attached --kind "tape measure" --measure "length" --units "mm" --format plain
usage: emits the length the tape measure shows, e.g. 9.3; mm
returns 100; mm
